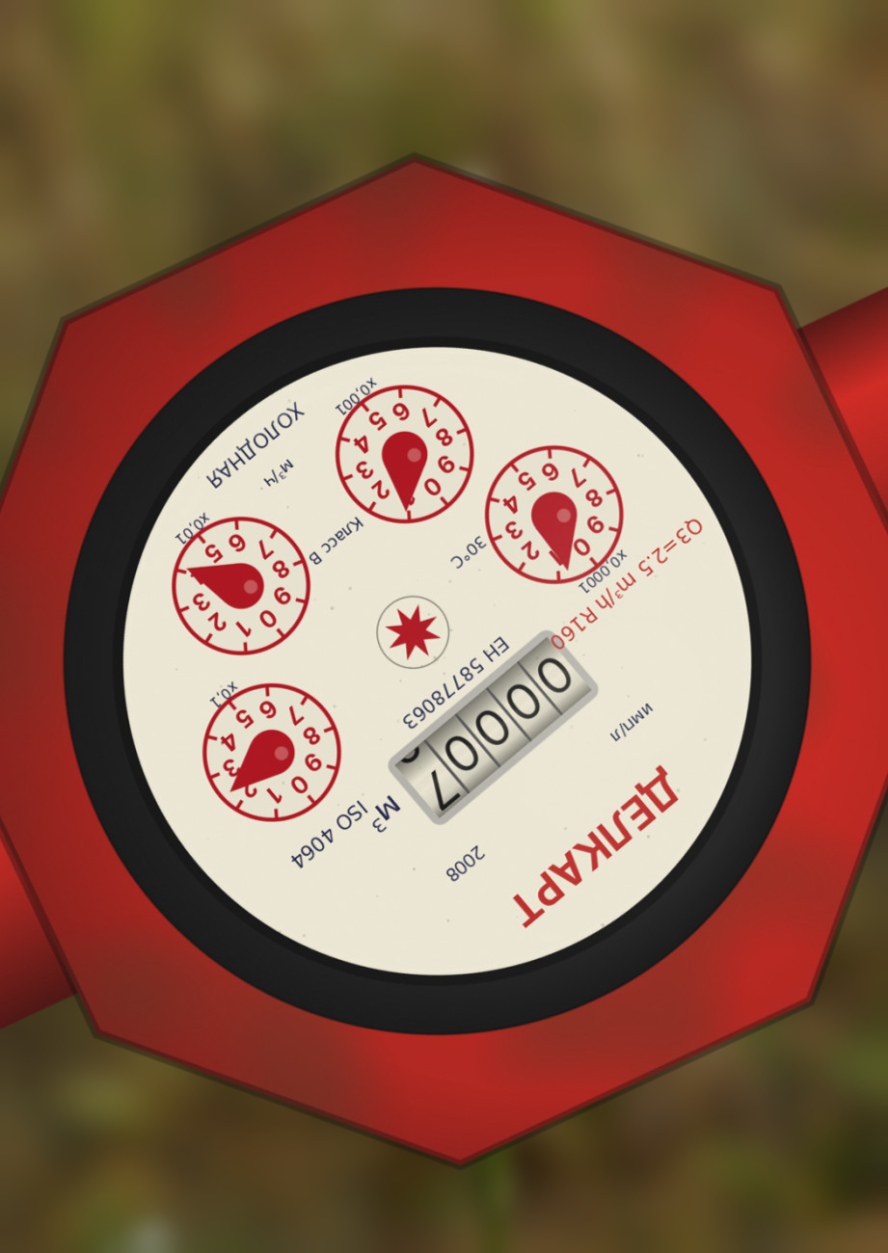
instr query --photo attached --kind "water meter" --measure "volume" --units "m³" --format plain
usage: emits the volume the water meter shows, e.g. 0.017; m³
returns 7.2410; m³
